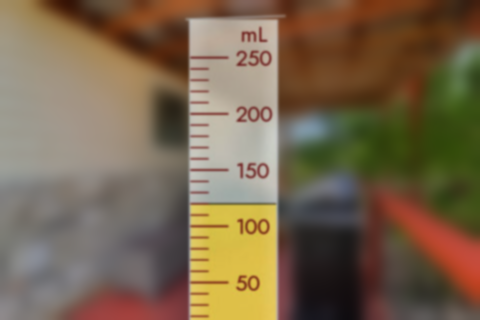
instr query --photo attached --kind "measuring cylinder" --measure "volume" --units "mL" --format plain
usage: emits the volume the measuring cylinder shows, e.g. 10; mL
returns 120; mL
